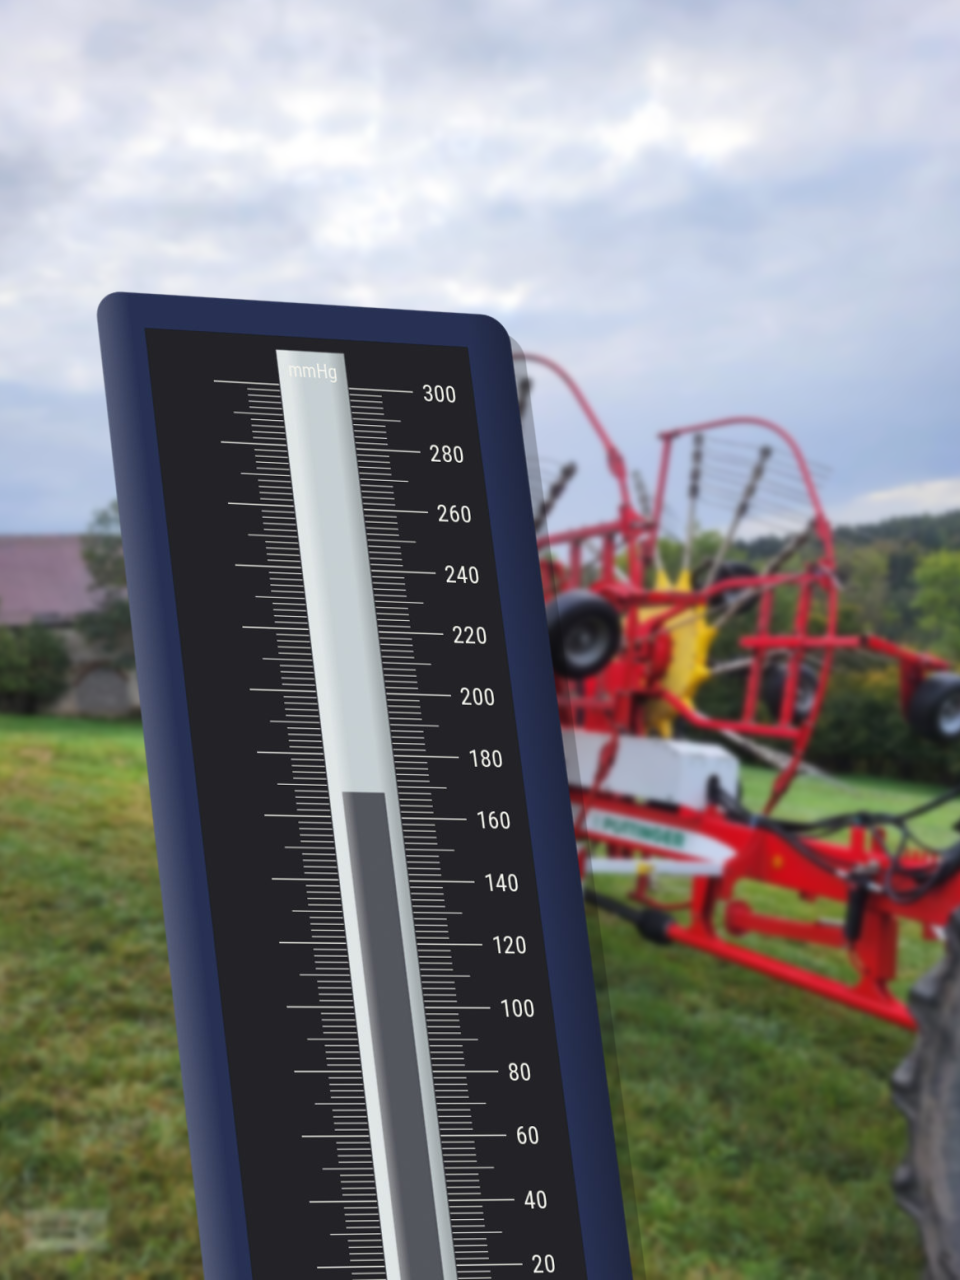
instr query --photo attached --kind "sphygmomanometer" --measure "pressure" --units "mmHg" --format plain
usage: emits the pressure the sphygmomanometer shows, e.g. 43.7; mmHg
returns 168; mmHg
